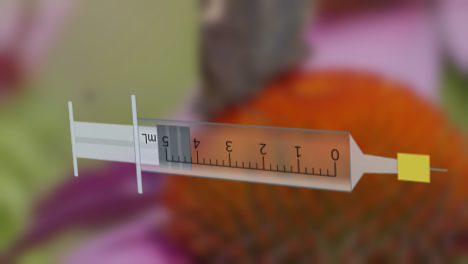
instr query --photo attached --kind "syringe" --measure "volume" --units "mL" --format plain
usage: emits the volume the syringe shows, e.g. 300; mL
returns 4.2; mL
